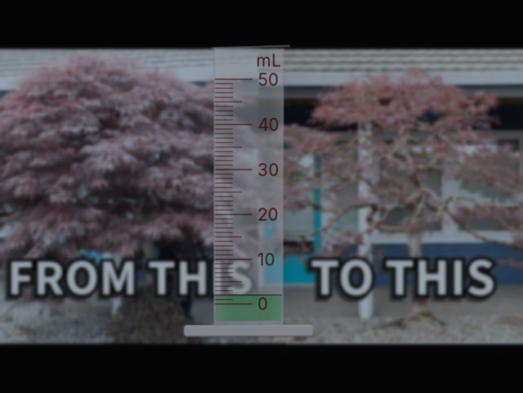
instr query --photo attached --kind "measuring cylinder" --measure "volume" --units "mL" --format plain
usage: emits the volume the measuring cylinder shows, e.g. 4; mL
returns 2; mL
